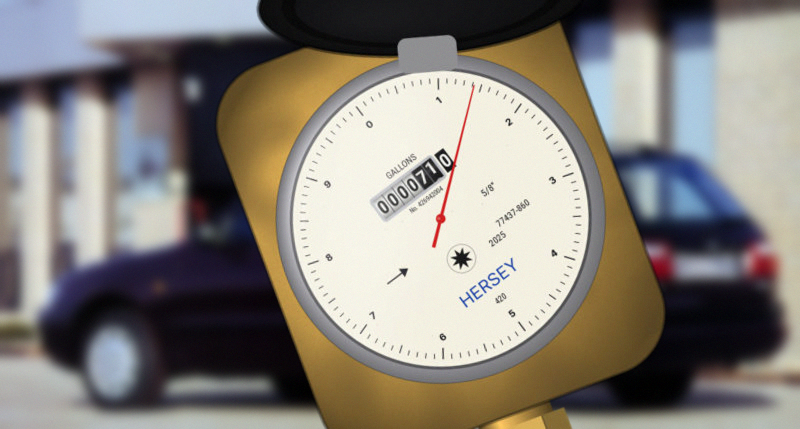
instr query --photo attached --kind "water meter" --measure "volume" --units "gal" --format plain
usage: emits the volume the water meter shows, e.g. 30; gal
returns 711.4; gal
